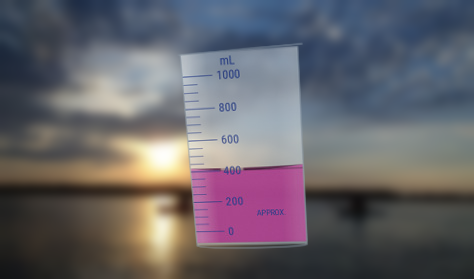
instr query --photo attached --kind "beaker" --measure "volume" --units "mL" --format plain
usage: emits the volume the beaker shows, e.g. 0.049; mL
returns 400; mL
